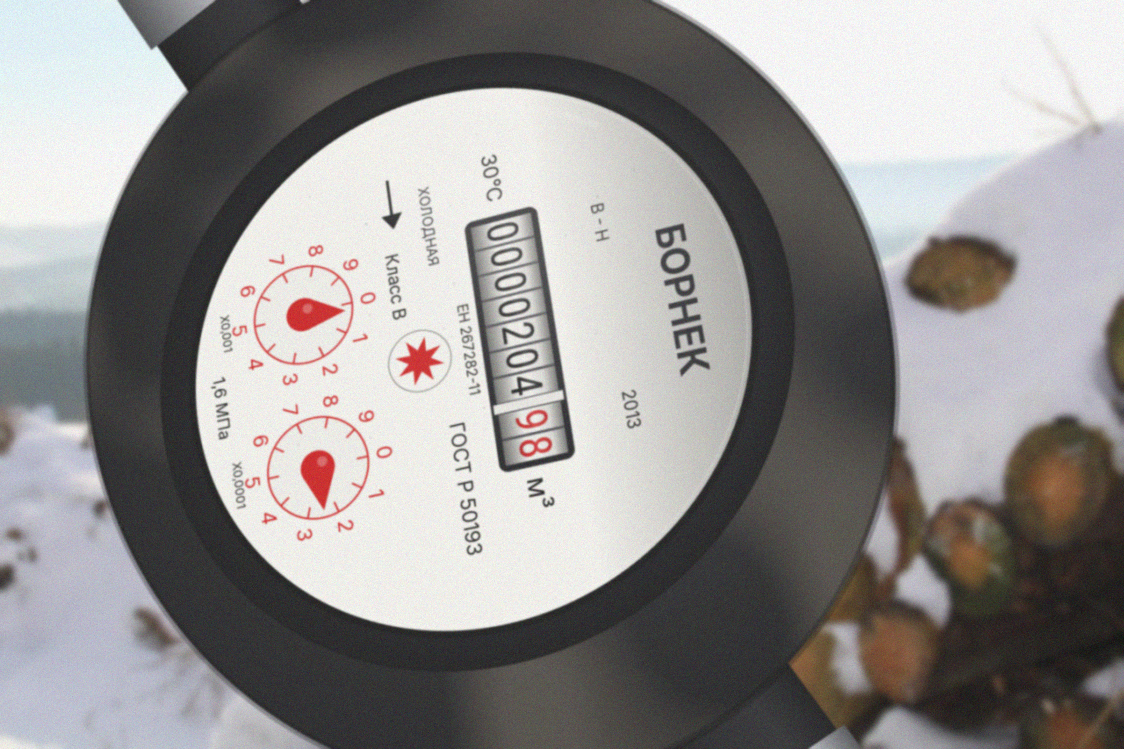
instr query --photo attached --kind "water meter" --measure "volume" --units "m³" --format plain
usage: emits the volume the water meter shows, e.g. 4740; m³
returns 204.9802; m³
